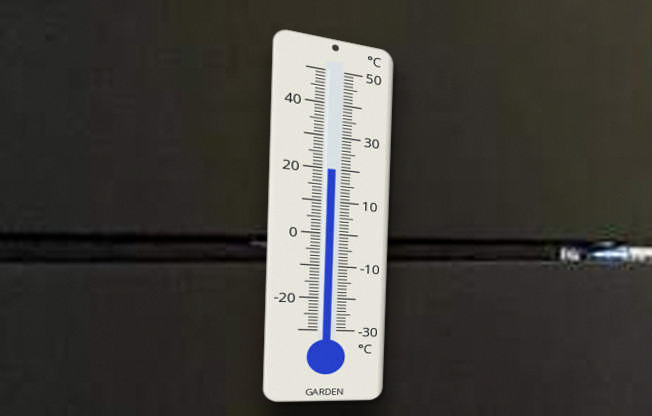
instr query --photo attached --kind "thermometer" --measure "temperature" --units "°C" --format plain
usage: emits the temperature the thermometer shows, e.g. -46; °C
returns 20; °C
